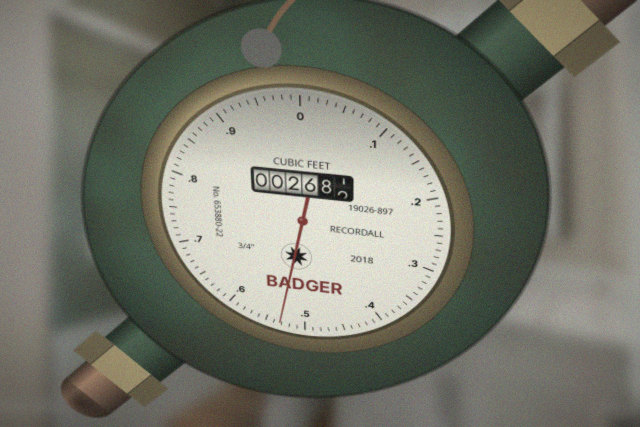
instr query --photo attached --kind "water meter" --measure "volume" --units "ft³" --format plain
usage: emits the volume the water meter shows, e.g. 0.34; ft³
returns 2681.53; ft³
